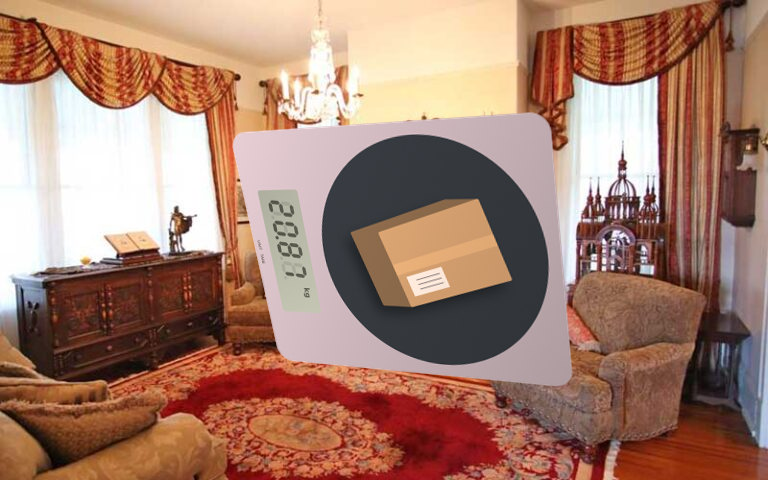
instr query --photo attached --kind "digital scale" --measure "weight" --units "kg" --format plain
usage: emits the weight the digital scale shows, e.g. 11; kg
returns 20.87; kg
